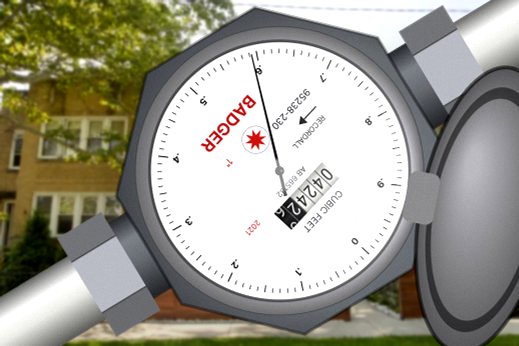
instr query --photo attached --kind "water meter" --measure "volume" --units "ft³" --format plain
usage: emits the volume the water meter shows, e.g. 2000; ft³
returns 42425.59; ft³
